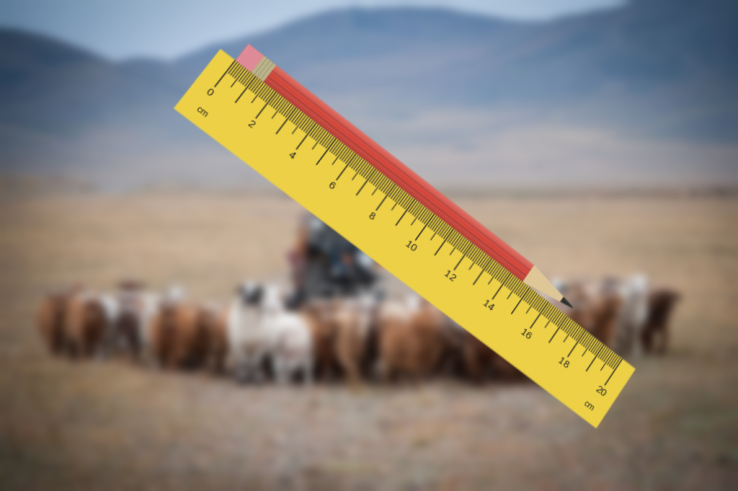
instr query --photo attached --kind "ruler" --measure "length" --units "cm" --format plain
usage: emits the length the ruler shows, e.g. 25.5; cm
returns 17; cm
